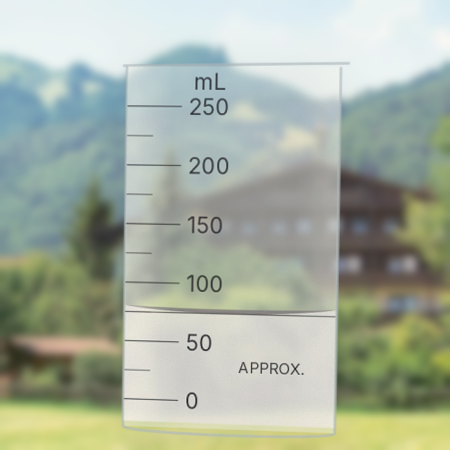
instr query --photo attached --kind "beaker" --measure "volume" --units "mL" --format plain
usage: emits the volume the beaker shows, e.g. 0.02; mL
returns 75; mL
